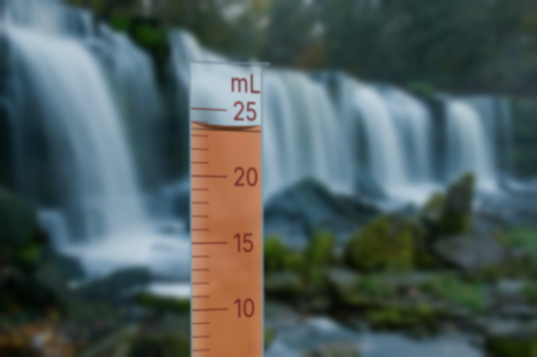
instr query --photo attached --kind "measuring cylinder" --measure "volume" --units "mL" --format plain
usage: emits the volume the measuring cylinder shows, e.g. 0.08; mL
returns 23.5; mL
